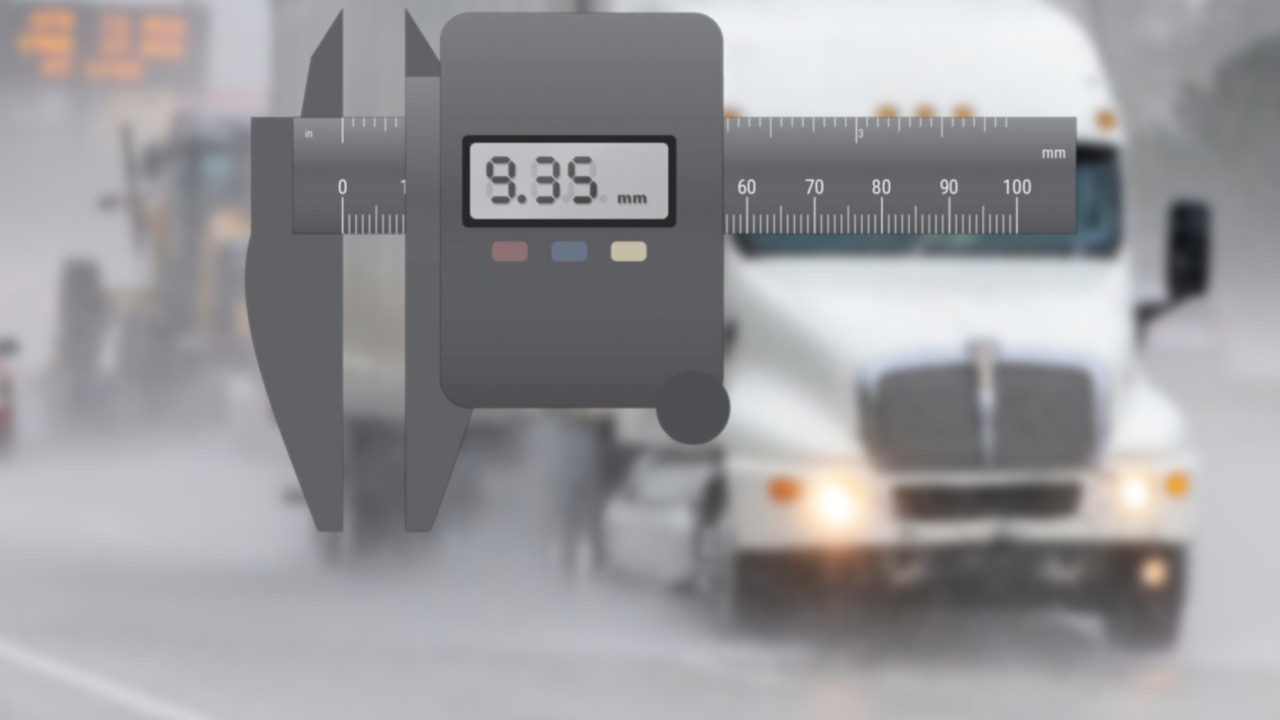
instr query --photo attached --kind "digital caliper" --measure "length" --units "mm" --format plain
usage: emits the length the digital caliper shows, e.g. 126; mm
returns 9.35; mm
